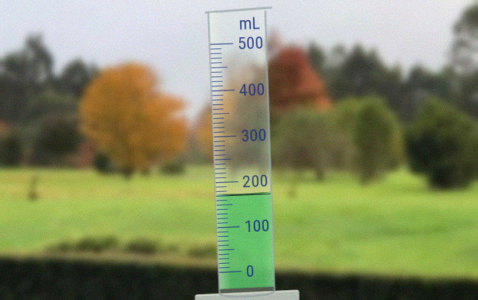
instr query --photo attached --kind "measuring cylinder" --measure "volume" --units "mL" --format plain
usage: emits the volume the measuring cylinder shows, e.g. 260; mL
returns 170; mL
